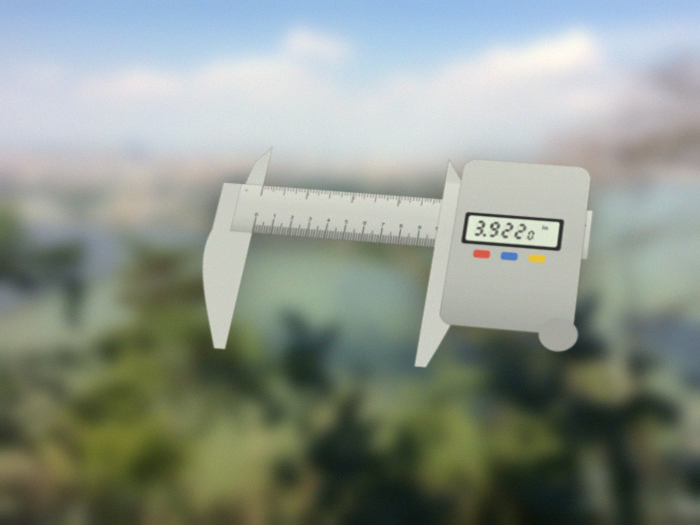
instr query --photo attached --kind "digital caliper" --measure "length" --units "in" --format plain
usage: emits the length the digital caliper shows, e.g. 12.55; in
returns 3.9220; in
